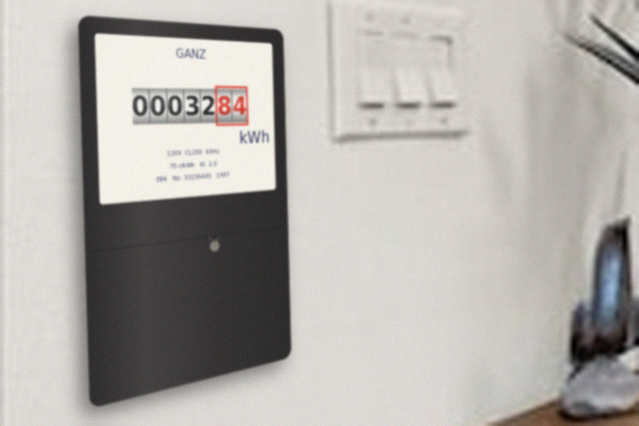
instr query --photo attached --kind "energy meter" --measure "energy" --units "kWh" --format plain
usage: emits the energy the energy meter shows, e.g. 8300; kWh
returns 32.84; kWh
